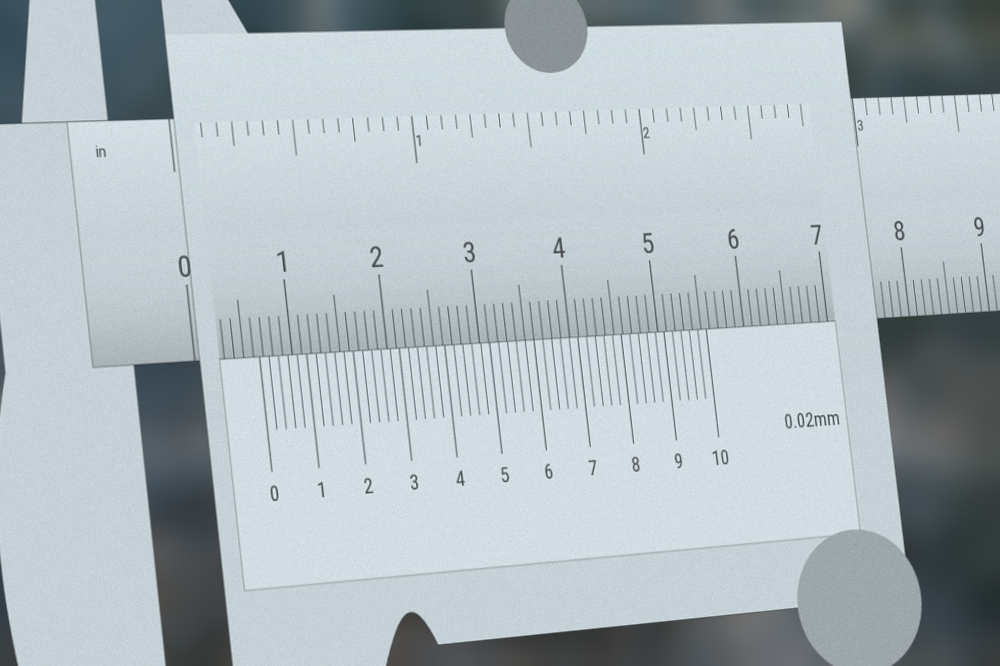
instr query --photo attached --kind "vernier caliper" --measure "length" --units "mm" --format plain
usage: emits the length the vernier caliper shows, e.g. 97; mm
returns 6.6; mm
